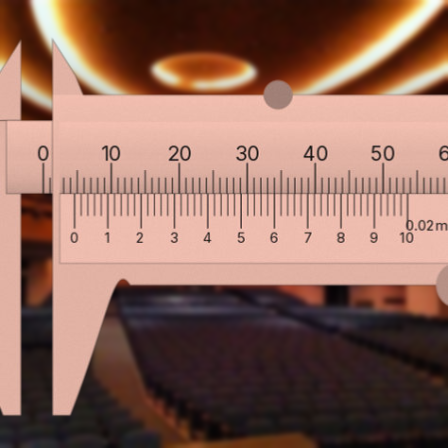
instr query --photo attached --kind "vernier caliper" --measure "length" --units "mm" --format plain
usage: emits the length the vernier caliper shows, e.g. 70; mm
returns 4.6; mm
